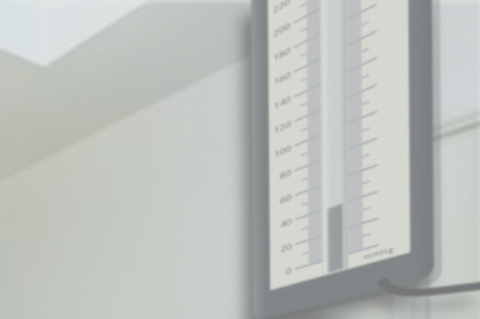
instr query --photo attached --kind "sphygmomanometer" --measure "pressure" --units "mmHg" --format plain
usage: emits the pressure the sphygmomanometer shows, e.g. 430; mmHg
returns 40; mmHg
